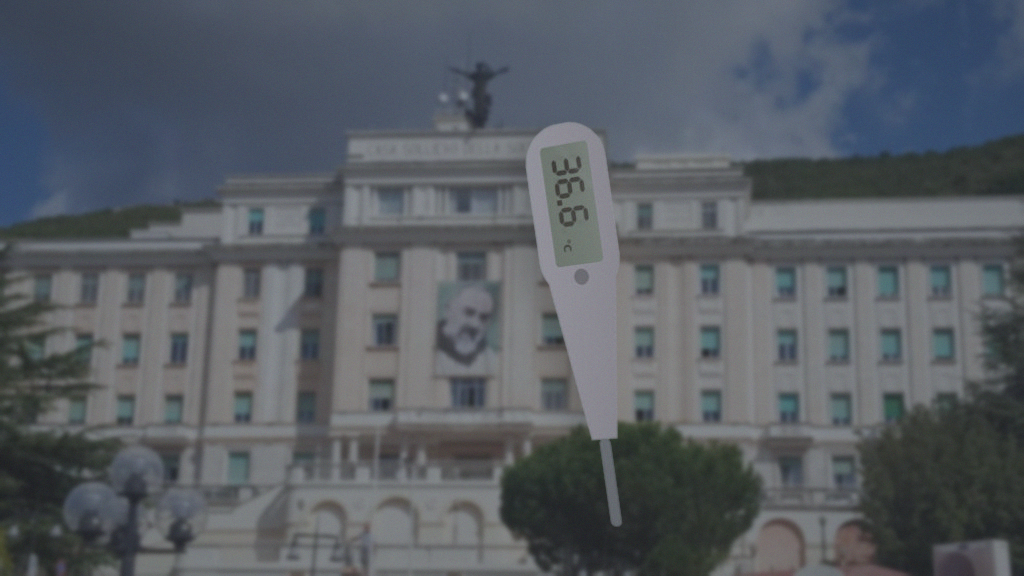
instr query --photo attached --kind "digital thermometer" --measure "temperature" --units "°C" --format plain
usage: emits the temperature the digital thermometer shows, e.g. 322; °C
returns 36.6; °C
